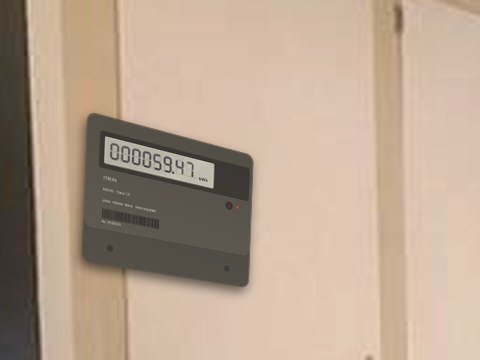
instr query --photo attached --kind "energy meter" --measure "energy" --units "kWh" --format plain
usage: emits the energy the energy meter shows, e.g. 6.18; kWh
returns 59.47; kWh
